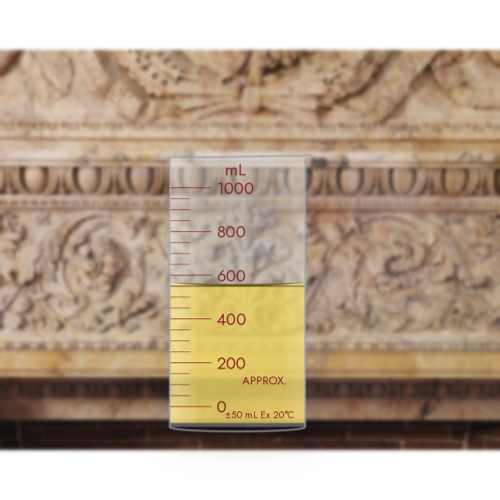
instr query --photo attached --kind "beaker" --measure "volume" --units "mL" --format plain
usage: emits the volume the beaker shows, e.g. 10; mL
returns 550; mL
